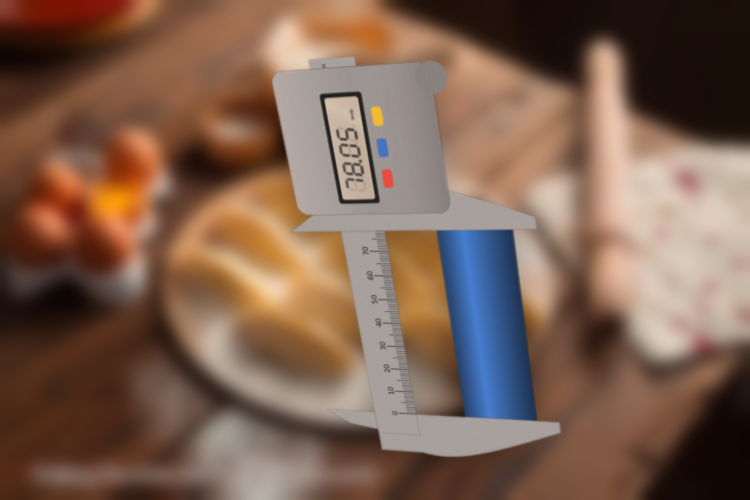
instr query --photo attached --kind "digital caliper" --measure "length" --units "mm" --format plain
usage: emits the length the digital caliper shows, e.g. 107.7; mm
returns 78.05; mm
